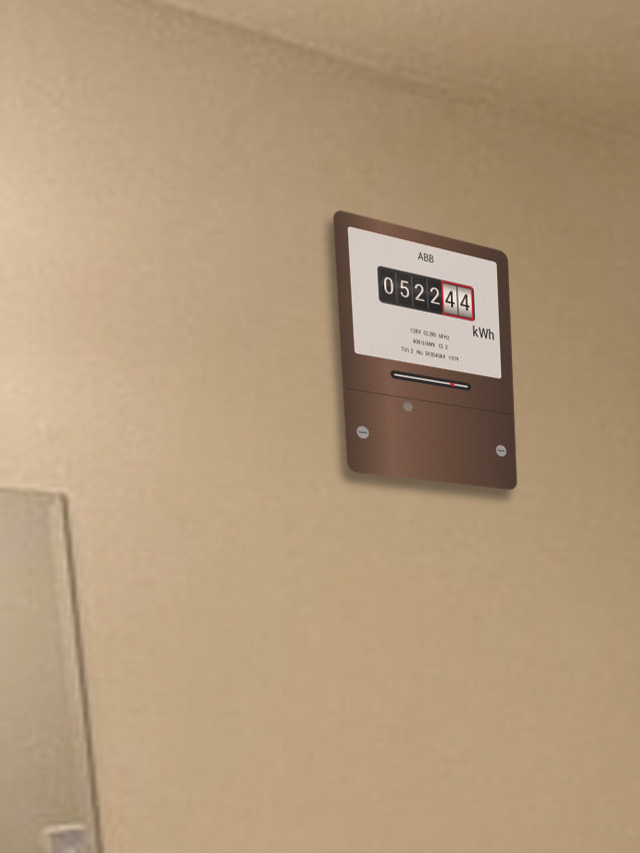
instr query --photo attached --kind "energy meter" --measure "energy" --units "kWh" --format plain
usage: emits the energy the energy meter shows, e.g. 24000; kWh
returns 522.44; kWh
